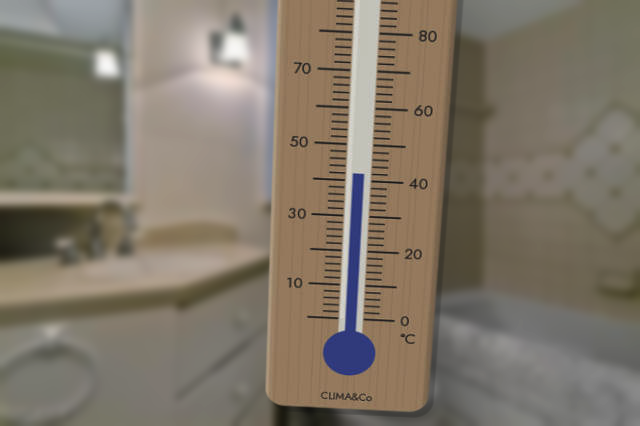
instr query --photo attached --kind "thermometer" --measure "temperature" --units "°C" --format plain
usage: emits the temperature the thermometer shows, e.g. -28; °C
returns 42; °C
